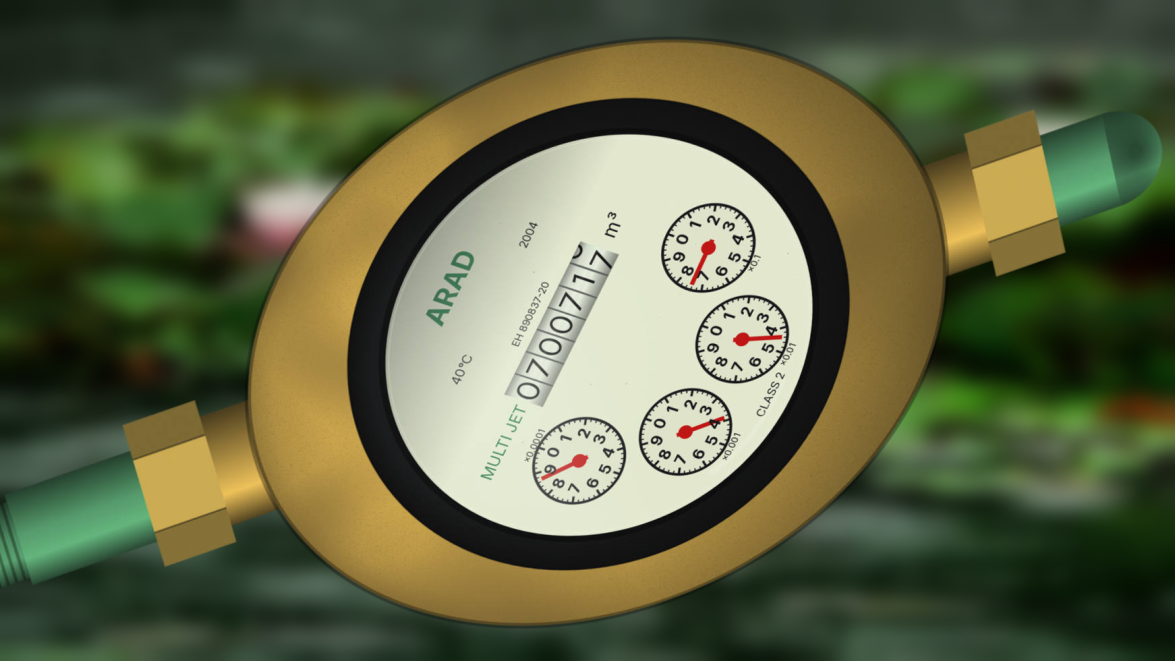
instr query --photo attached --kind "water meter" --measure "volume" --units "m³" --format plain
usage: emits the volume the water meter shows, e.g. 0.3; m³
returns 700716.7438; m³
